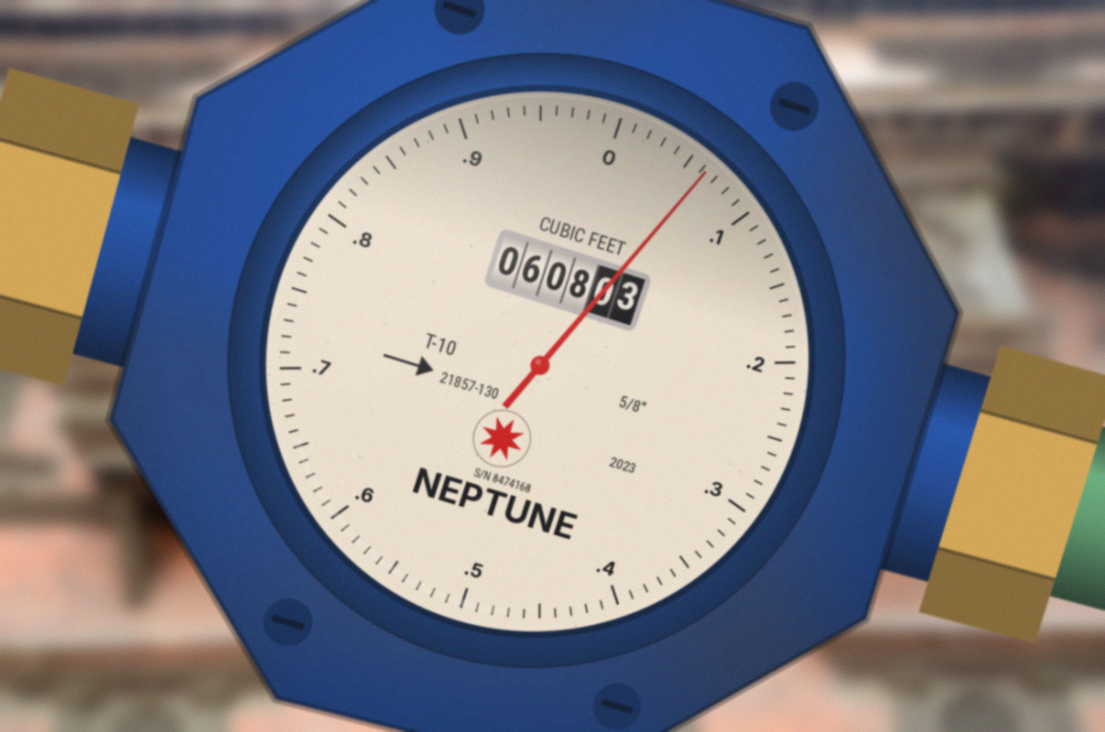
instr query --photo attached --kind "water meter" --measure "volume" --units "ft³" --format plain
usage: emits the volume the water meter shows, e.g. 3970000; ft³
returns 60803.06; ft³
